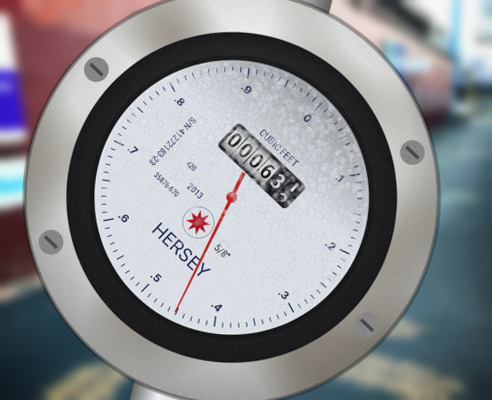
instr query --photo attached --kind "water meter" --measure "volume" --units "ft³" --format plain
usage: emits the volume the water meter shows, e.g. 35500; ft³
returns 631.45; ft³
